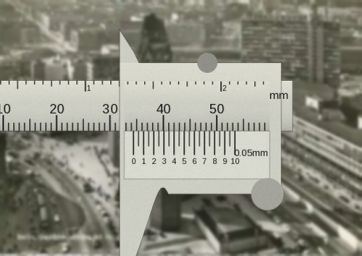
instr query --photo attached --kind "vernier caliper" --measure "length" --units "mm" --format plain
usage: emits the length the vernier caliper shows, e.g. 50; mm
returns 34.4; mm
